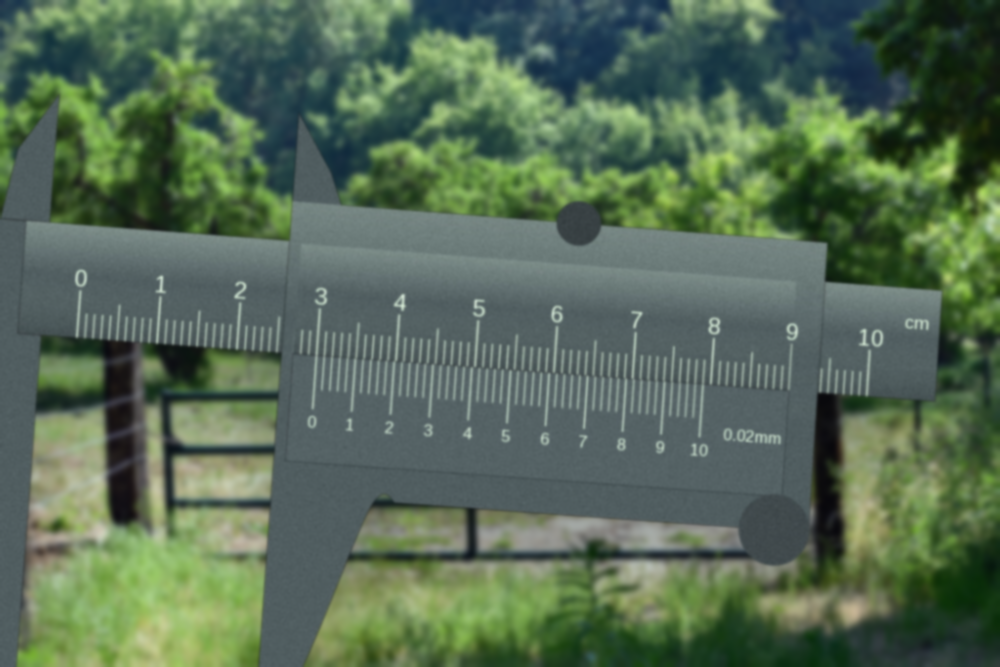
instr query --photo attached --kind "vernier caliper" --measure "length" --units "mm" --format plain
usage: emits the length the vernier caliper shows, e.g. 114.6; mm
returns 30.0; mm
